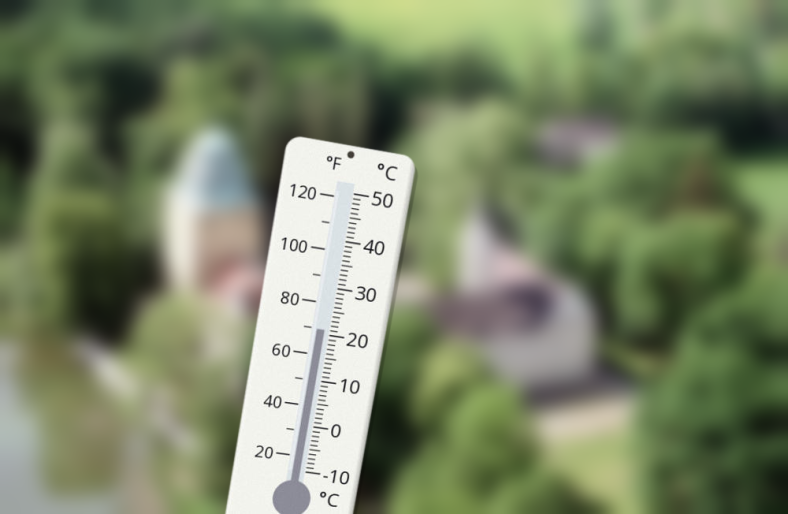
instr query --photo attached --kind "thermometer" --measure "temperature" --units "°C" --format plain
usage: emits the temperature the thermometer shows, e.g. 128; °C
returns 21; °C
